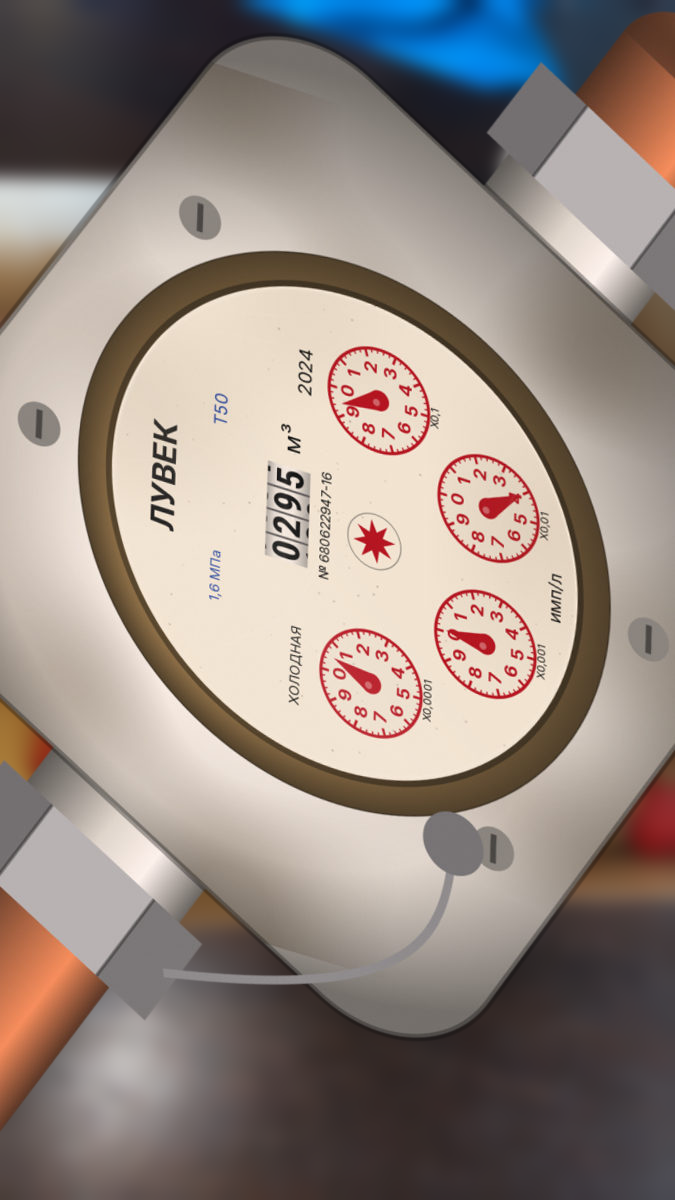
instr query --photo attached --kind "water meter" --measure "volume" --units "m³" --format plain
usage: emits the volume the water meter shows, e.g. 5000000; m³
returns 294.9400; m³
